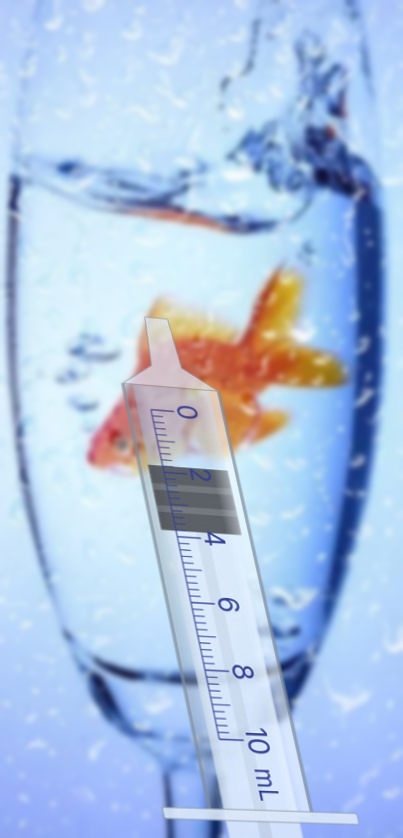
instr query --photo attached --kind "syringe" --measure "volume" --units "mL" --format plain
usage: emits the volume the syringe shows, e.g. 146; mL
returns 1.8; mL
